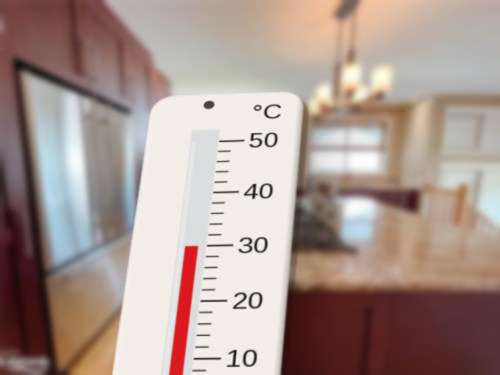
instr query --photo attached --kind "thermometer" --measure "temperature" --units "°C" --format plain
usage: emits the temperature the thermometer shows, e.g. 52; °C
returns 30; °C
